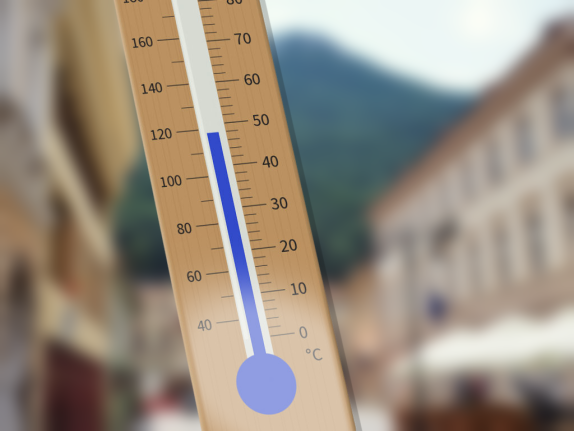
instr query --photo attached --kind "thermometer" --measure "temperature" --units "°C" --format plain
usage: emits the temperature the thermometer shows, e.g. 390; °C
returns 48; °C
